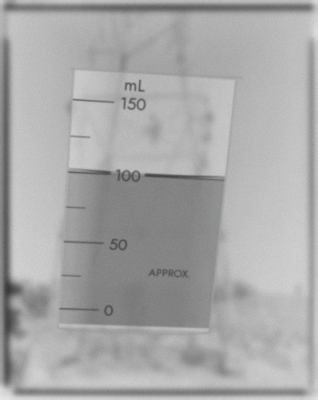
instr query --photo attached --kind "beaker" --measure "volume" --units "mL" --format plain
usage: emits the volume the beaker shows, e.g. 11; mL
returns 100; mL
